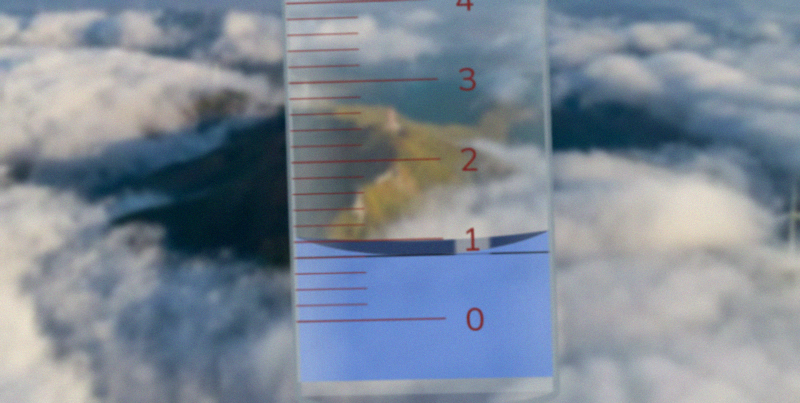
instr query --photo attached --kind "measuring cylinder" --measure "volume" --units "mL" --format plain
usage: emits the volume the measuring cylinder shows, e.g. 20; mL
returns 0.8; mL
